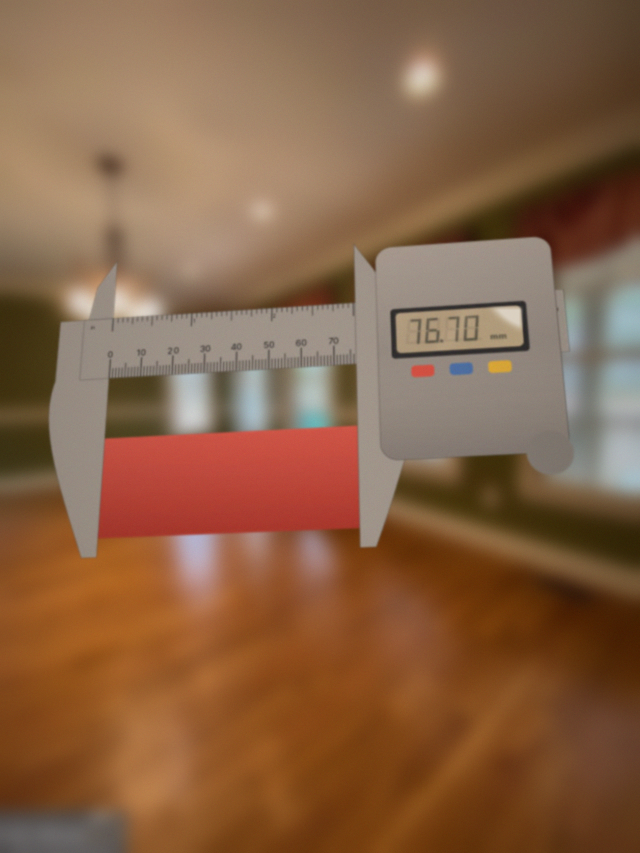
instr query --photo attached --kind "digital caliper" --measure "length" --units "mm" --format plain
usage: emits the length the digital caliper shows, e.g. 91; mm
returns 76.70; mm
